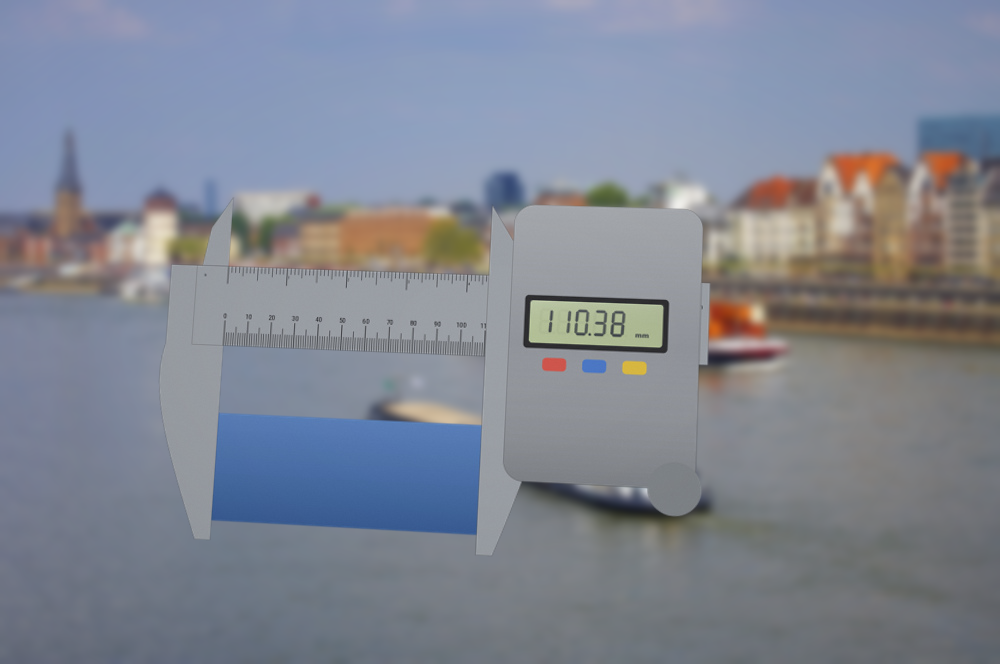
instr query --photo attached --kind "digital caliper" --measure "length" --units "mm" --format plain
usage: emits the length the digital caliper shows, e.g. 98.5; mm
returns 110.38; mm
